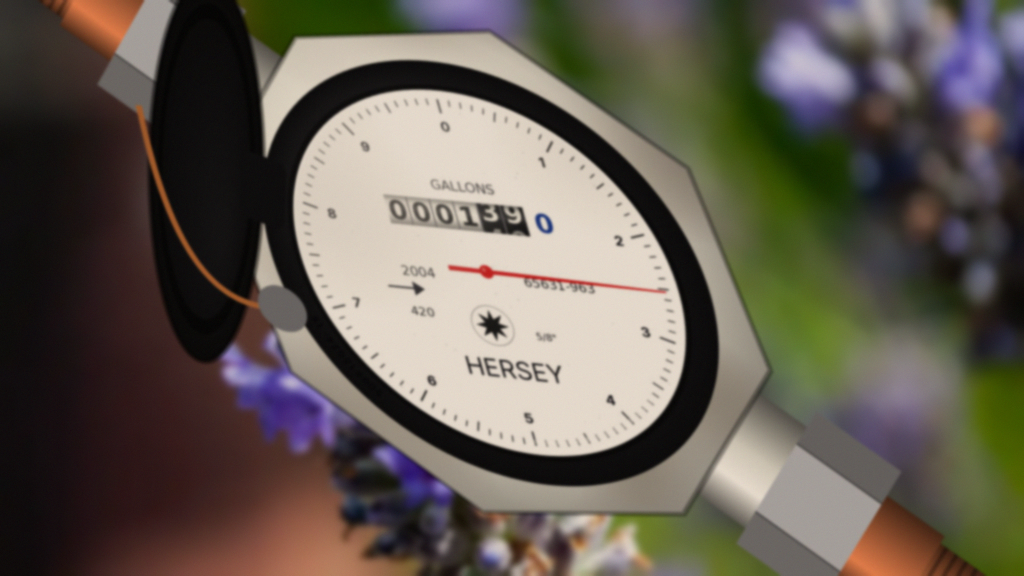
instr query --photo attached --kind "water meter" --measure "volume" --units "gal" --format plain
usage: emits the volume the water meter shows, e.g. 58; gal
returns 1392.5; gal
